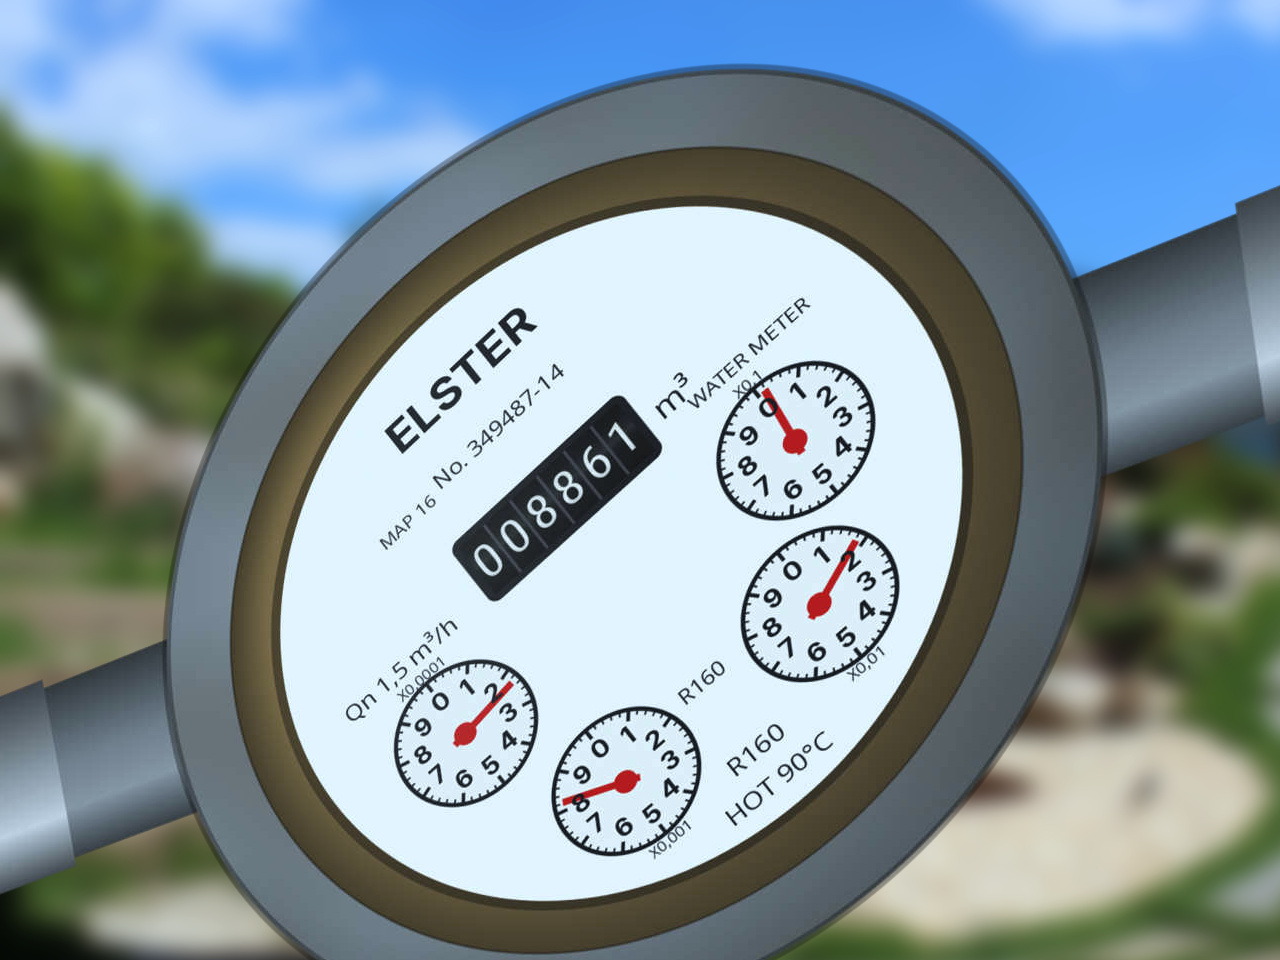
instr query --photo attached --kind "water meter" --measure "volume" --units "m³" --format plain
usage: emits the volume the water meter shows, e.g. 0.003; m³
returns 8861.0182; m³
